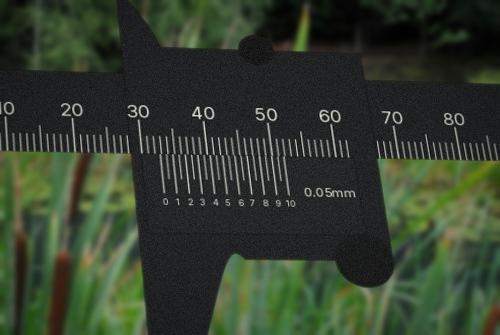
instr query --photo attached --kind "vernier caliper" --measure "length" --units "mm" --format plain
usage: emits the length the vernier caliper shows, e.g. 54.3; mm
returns 32.8; mm
